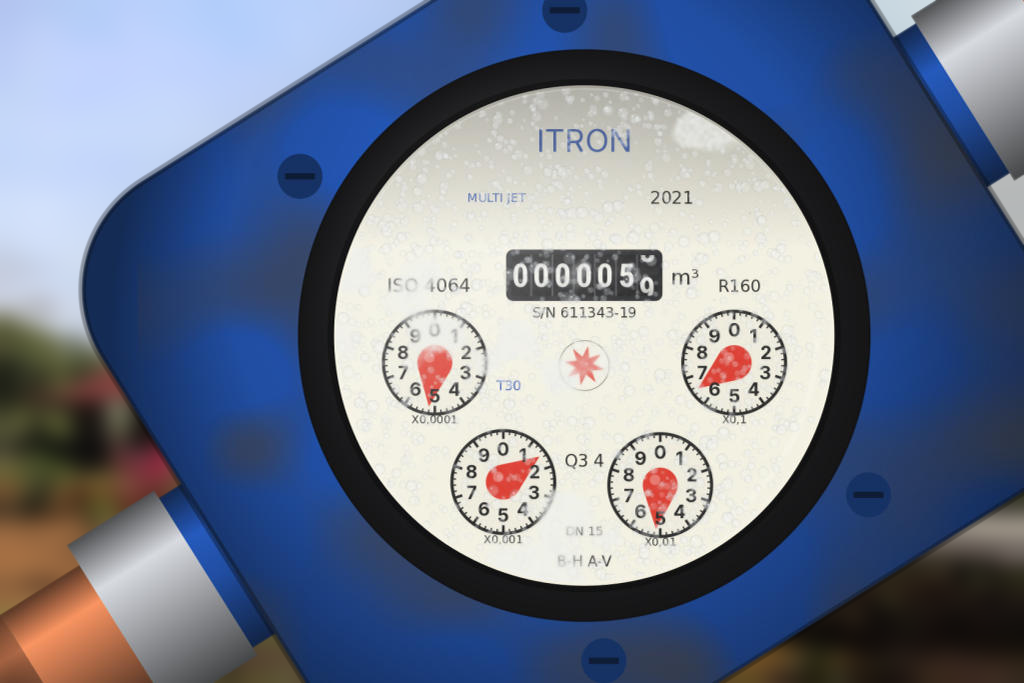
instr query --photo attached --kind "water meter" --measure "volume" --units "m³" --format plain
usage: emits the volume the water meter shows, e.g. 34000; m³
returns 58.6515; m³
